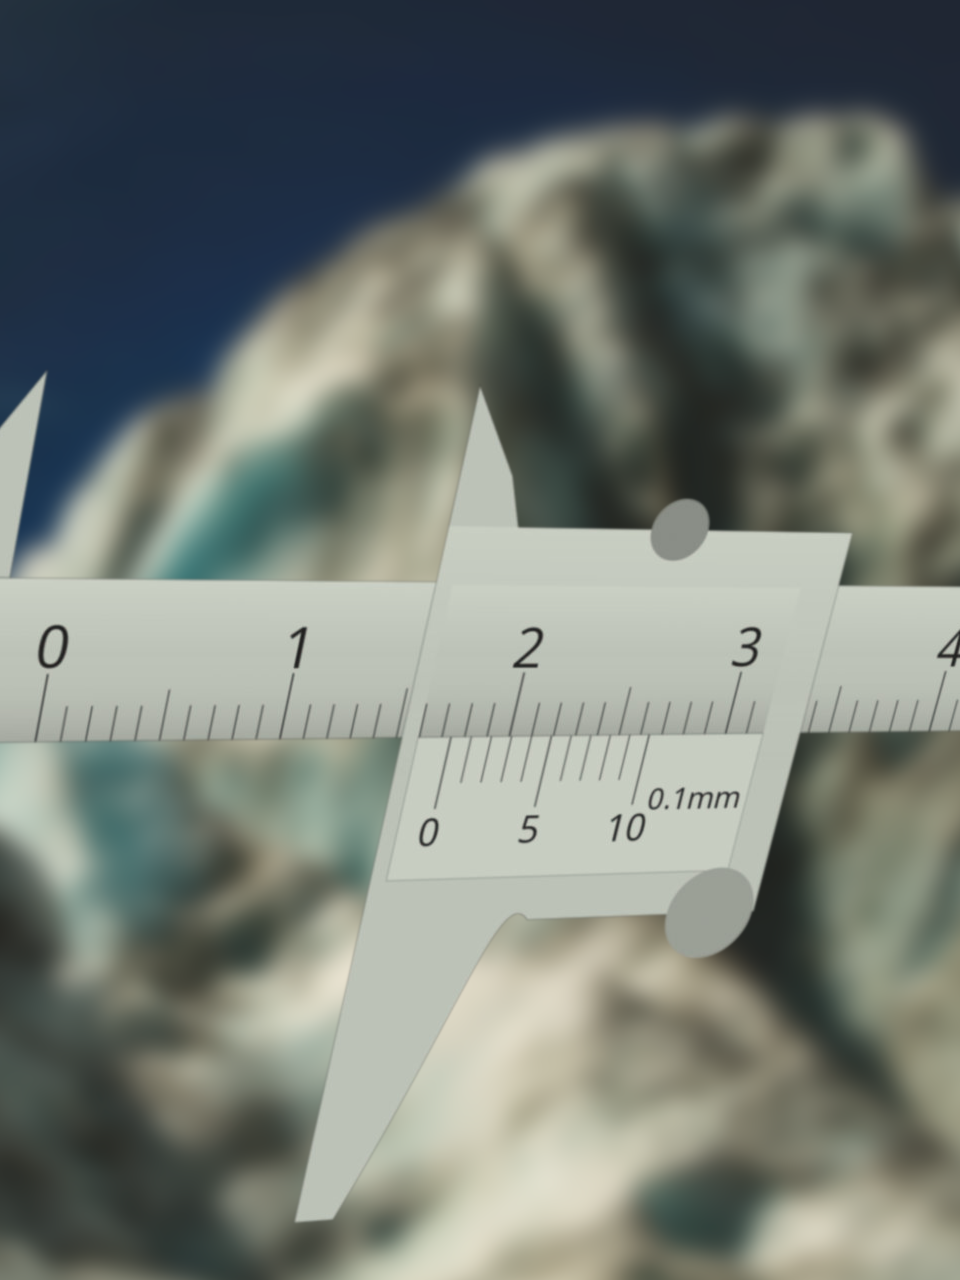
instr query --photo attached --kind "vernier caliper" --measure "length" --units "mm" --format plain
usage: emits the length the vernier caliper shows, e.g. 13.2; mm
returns 17.4; mm
